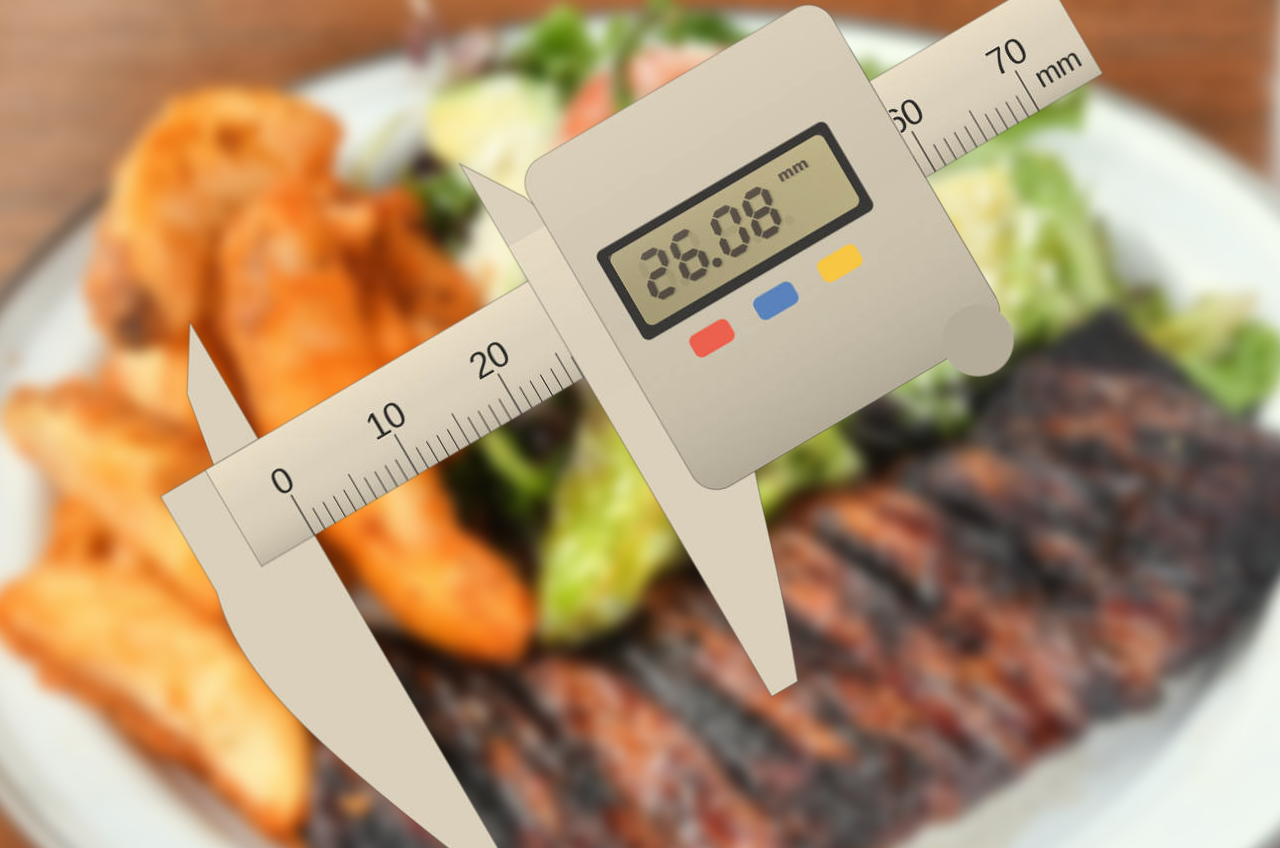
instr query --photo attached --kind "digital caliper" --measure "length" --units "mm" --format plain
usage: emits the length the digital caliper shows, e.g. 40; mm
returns 26.08; mm
